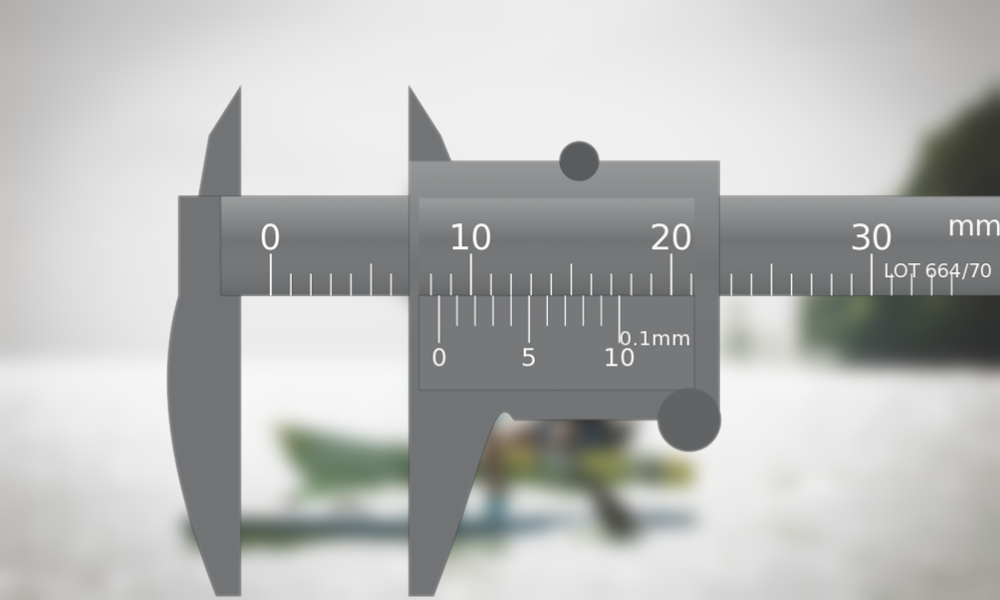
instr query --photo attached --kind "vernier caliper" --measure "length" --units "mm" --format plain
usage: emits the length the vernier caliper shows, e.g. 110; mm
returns 8.4; mm
